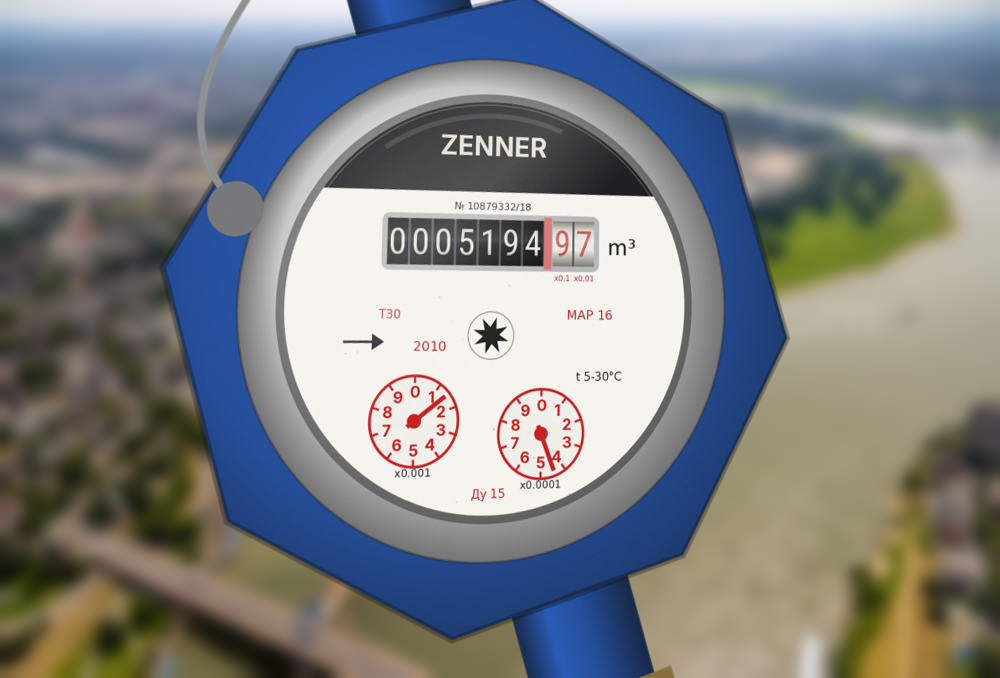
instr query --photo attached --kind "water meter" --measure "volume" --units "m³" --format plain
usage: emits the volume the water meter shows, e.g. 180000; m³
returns 5194.9714; m³
